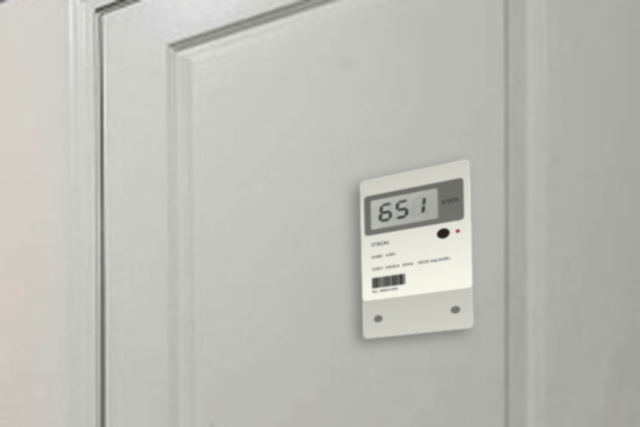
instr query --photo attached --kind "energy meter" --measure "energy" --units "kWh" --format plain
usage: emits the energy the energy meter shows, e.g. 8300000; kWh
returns 651; kWh
